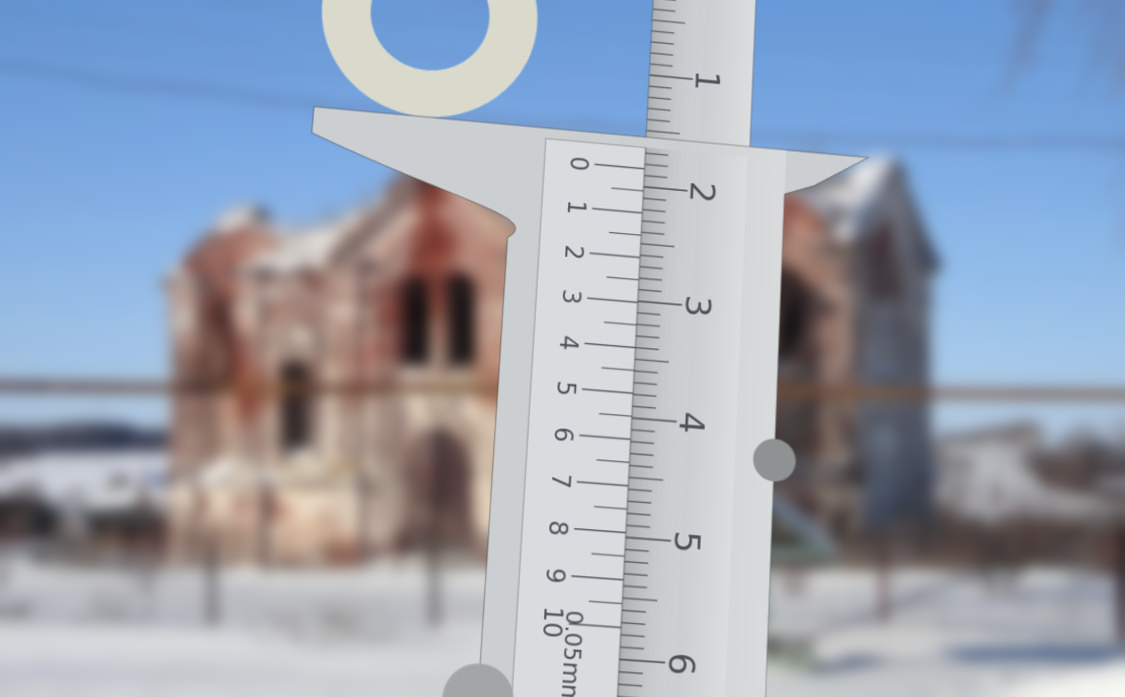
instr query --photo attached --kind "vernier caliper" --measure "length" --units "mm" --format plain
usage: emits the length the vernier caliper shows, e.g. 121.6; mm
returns 18.4; mm
